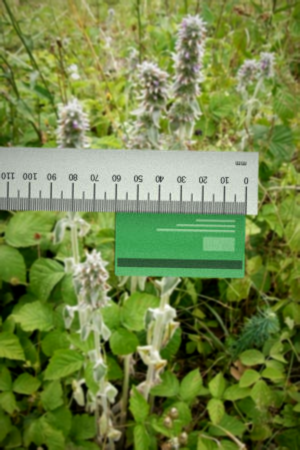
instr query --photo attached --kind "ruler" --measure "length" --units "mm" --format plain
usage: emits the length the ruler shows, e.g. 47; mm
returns 60; mm
